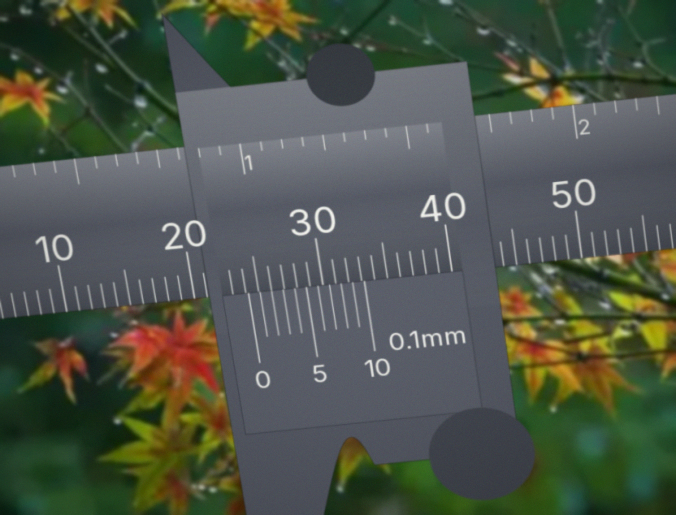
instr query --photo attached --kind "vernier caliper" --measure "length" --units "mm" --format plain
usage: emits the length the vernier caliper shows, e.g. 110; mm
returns 24.2; mm
